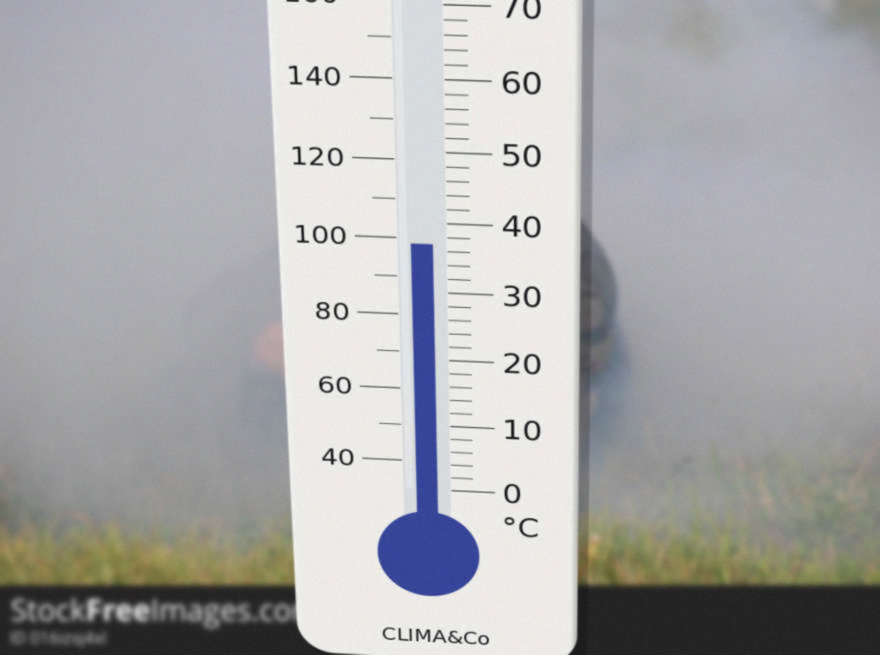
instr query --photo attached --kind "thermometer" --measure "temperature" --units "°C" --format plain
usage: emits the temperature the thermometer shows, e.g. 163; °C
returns 37; °C
